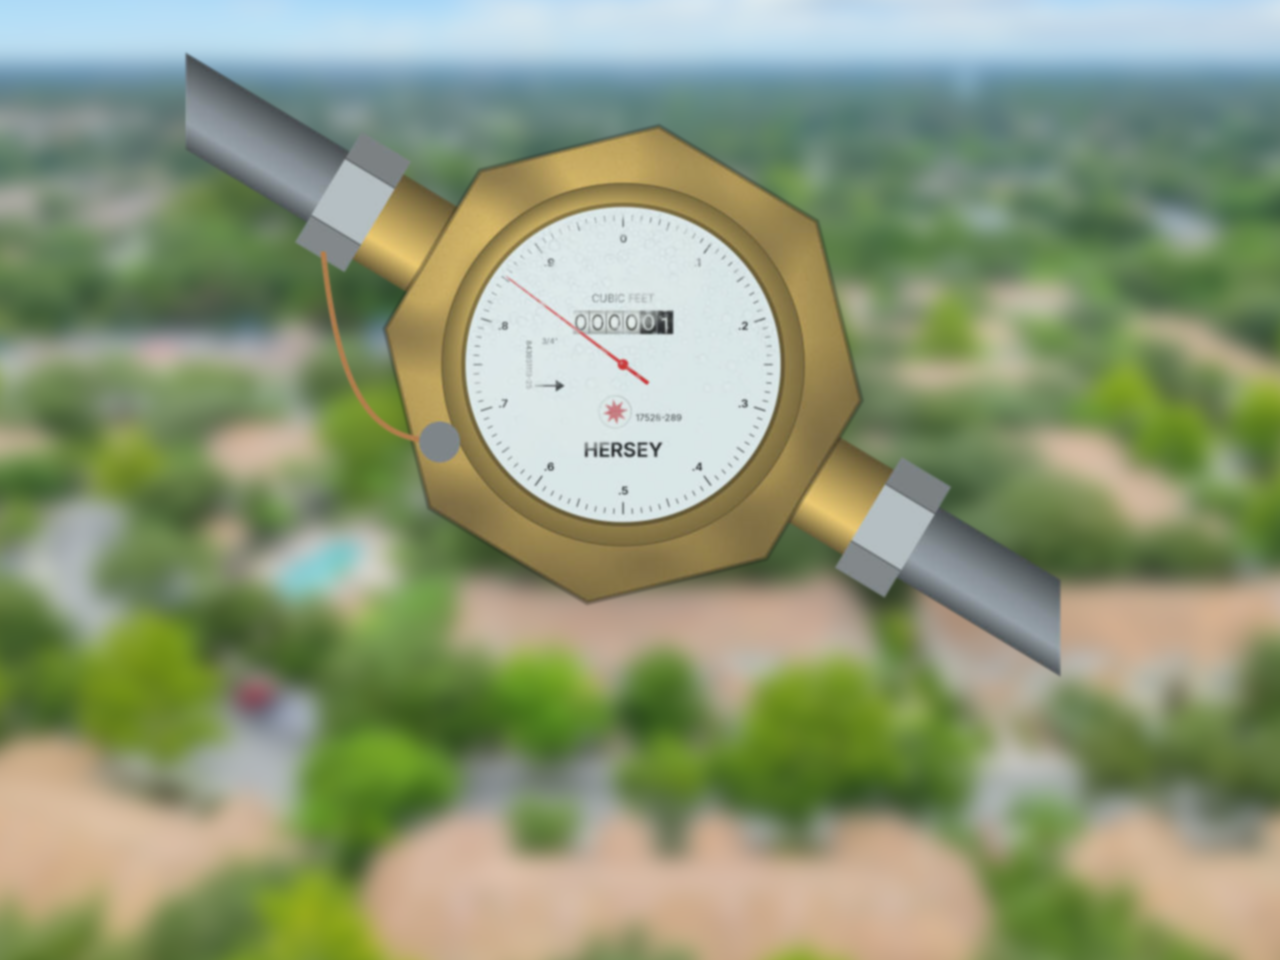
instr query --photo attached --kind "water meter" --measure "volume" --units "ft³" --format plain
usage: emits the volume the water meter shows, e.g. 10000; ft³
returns 0.85; ft³
